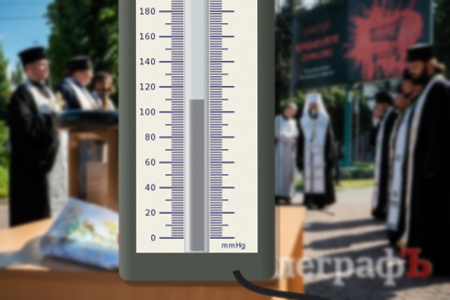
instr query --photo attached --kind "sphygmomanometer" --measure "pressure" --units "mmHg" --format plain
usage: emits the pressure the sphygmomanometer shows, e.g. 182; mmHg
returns 110; mmHg
